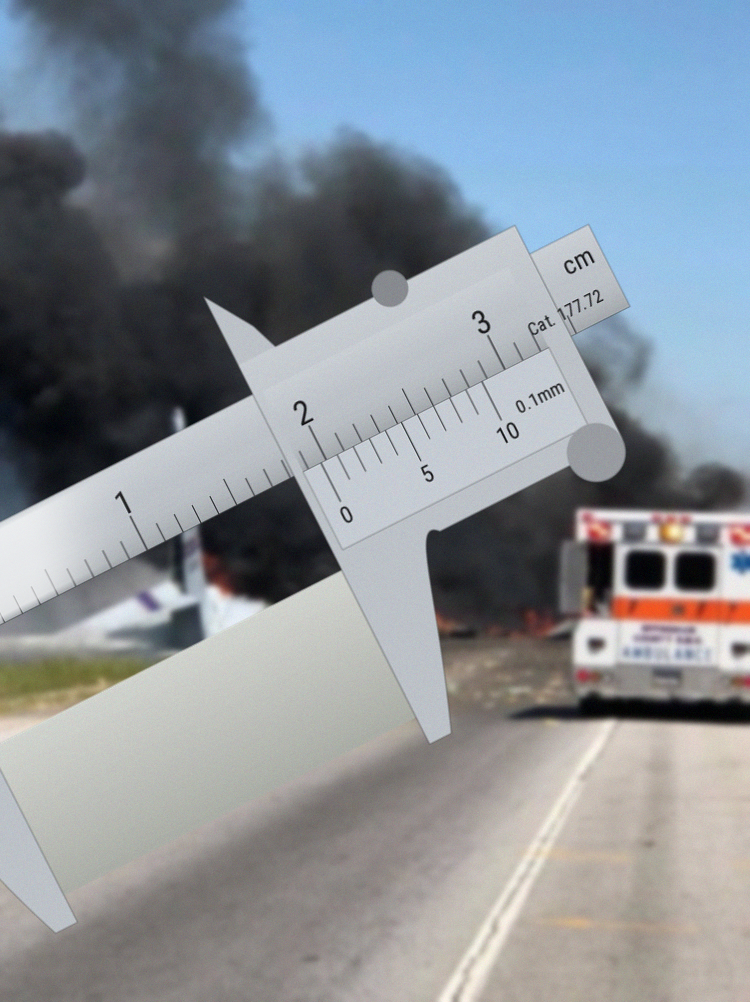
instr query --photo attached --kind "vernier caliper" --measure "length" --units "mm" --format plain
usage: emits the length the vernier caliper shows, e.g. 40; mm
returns 19.7; mm
